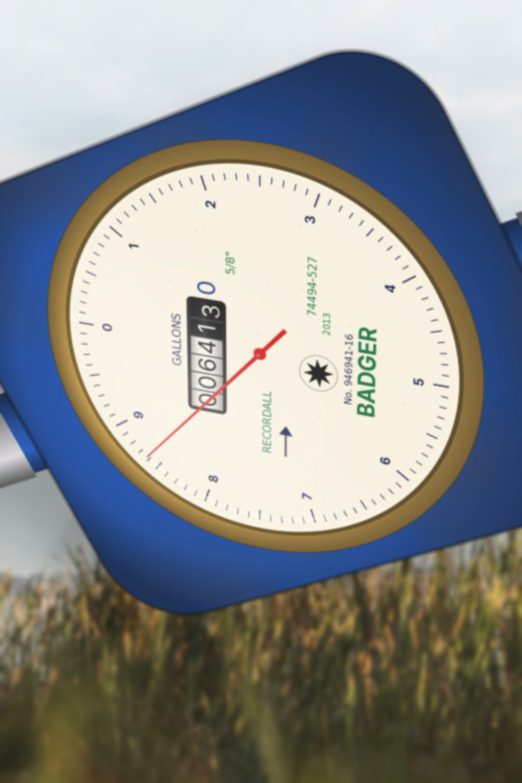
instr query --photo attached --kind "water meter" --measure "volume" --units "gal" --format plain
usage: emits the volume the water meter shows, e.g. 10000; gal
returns 64128.6; gal
